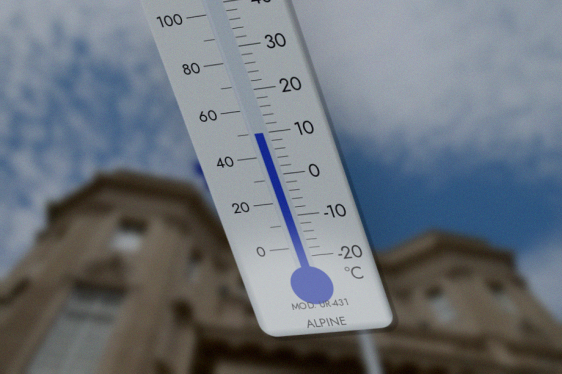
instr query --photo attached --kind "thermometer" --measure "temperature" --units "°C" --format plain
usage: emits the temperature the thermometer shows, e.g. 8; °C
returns 10; °C
